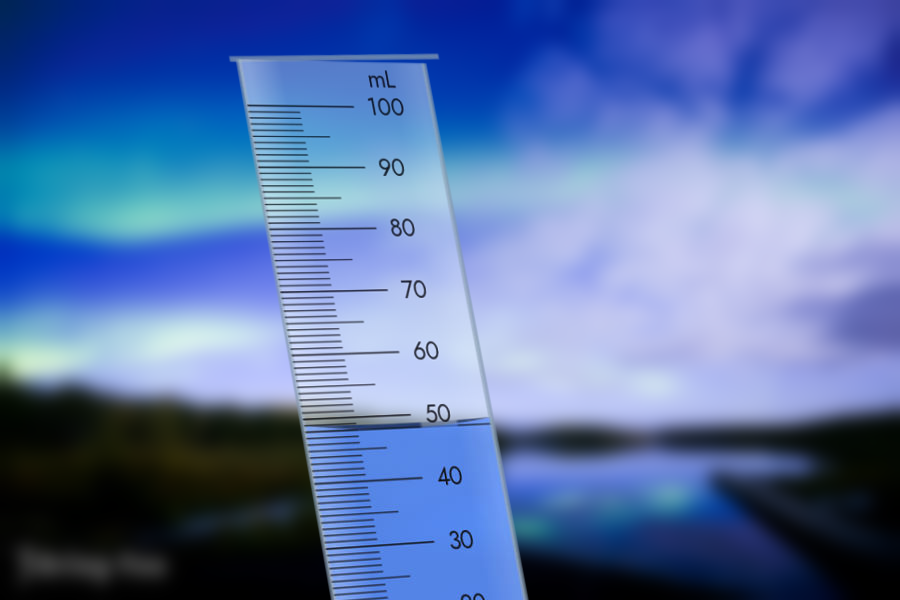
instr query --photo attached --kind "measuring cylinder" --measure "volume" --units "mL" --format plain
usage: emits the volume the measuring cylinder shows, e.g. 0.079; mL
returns 48; mL
